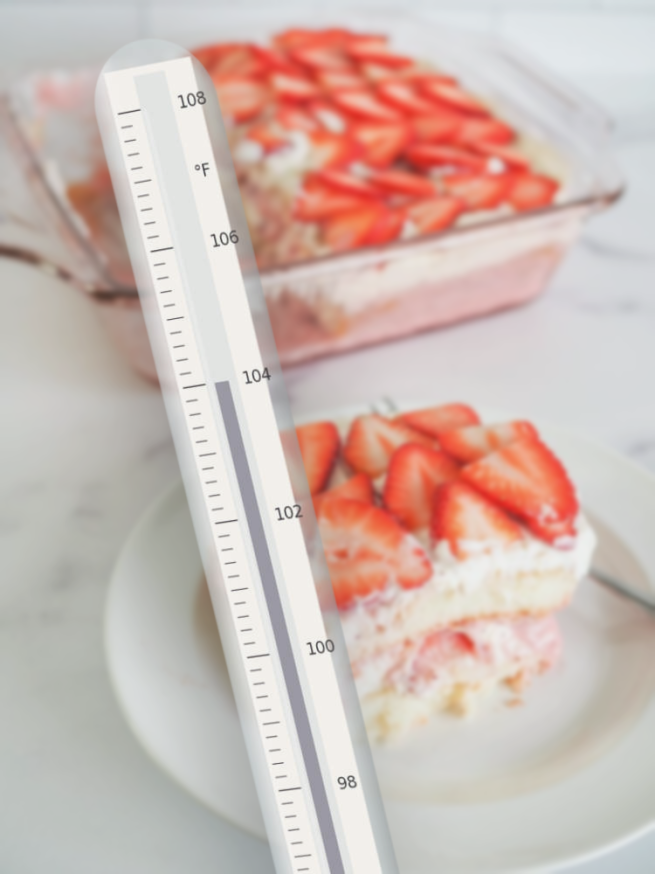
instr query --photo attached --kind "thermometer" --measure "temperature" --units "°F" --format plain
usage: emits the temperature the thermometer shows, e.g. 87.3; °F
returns 104; °F
